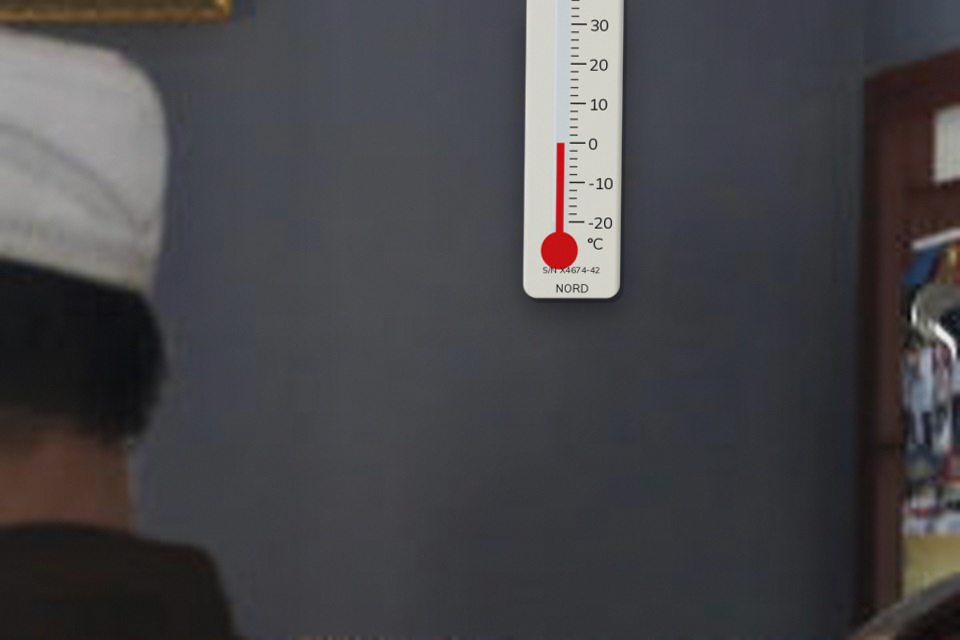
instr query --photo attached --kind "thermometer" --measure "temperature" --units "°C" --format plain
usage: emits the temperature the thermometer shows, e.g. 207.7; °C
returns 0; °C
